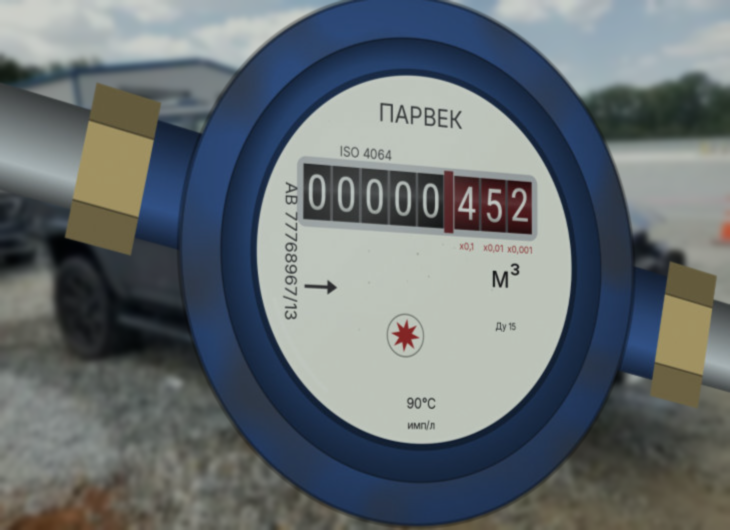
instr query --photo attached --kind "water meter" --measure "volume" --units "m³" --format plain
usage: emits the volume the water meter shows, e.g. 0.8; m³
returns 0.452; m³
